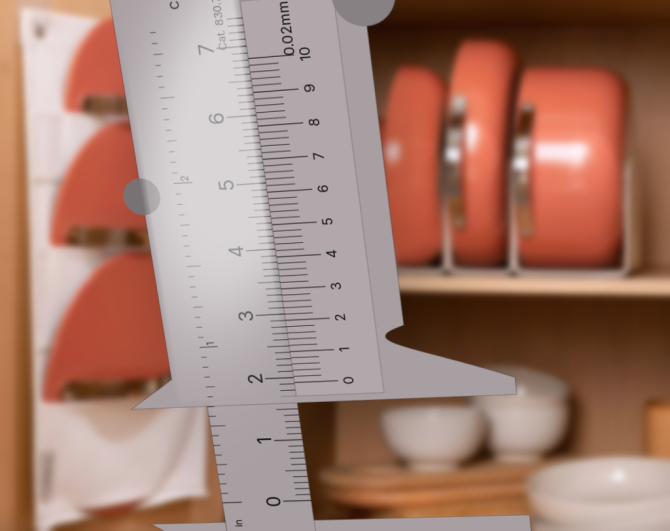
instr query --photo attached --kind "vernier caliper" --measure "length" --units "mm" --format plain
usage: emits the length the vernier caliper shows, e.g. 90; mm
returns 19.2; mm
